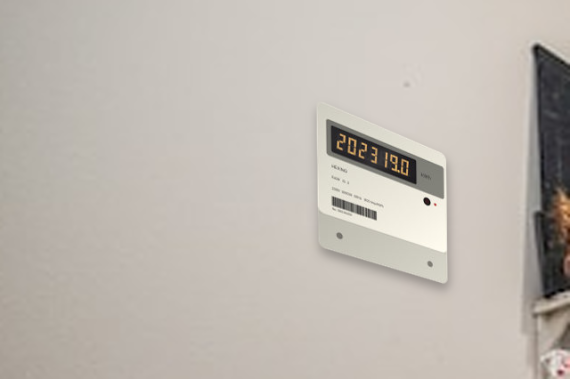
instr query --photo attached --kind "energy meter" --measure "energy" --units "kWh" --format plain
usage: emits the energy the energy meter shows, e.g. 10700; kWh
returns 202319.0; kWh
